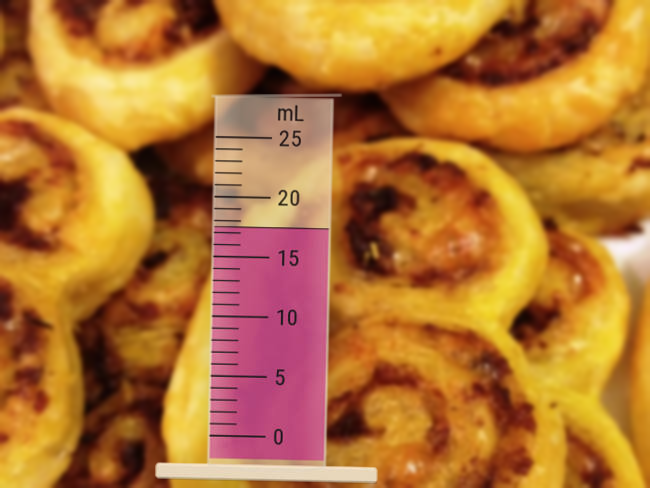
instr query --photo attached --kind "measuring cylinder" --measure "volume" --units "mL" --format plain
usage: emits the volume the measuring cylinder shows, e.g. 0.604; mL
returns 17.5; mL
